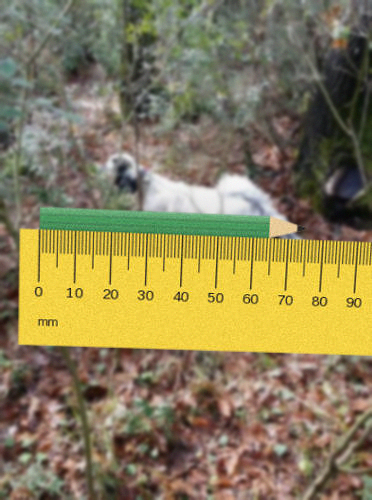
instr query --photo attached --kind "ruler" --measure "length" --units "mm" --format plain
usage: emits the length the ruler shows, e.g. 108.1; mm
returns 75; mm
